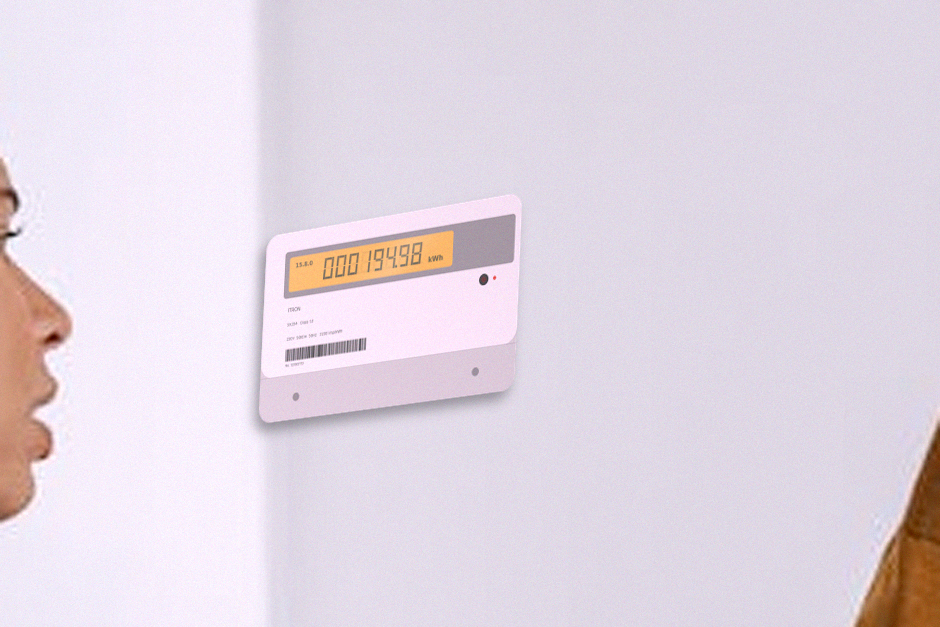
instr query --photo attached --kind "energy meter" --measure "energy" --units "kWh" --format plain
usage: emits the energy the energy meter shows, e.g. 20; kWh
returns 194.98; kWh
